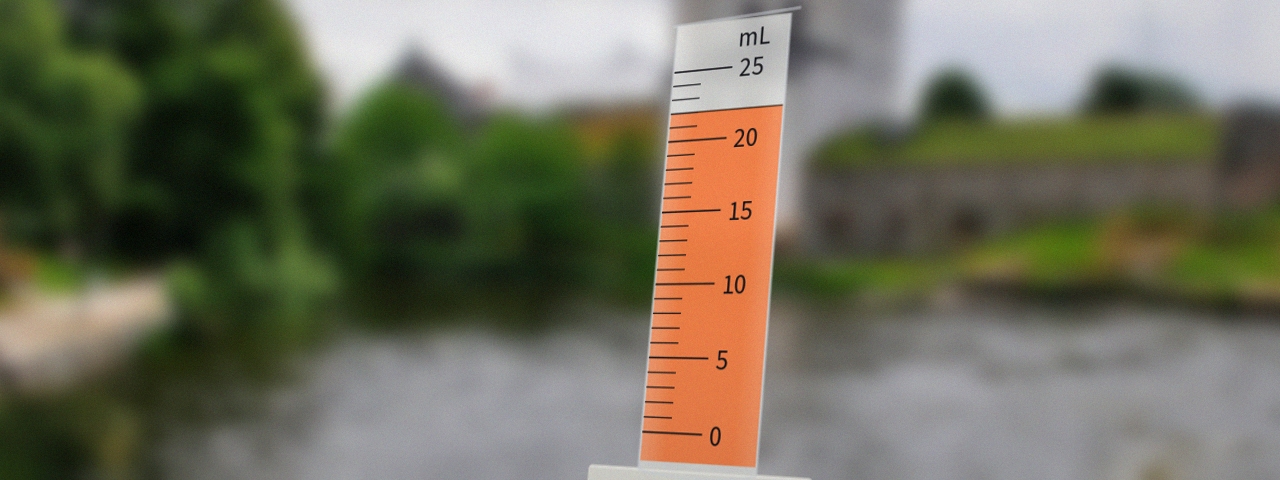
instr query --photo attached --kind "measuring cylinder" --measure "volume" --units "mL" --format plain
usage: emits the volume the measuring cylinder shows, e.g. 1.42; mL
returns 22; mL
